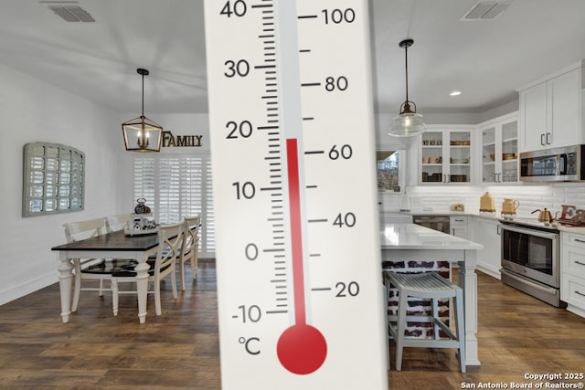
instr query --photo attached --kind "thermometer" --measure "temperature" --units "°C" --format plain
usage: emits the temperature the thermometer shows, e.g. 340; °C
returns 18; °C
